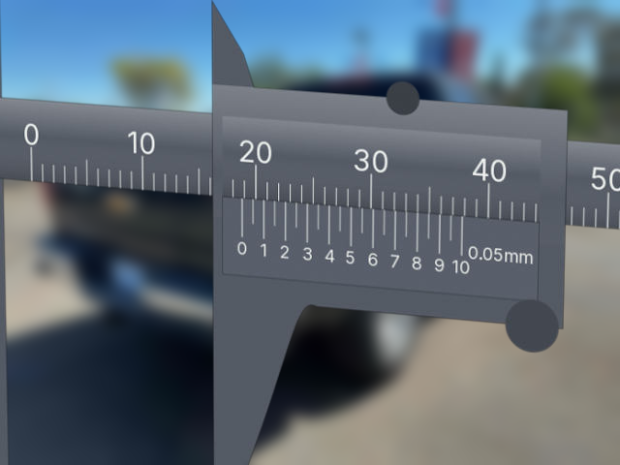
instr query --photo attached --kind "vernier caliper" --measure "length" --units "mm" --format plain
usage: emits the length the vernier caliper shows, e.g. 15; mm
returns 18.8; mm
